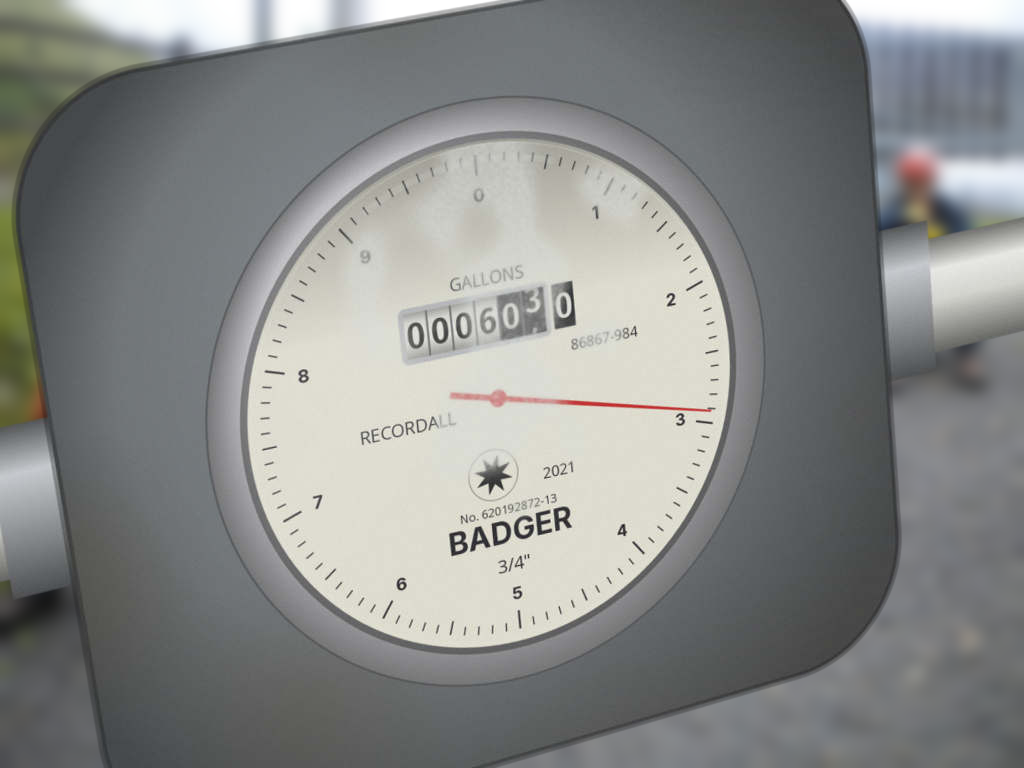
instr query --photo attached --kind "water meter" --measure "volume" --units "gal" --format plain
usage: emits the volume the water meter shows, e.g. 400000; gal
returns 6032.9; gal
